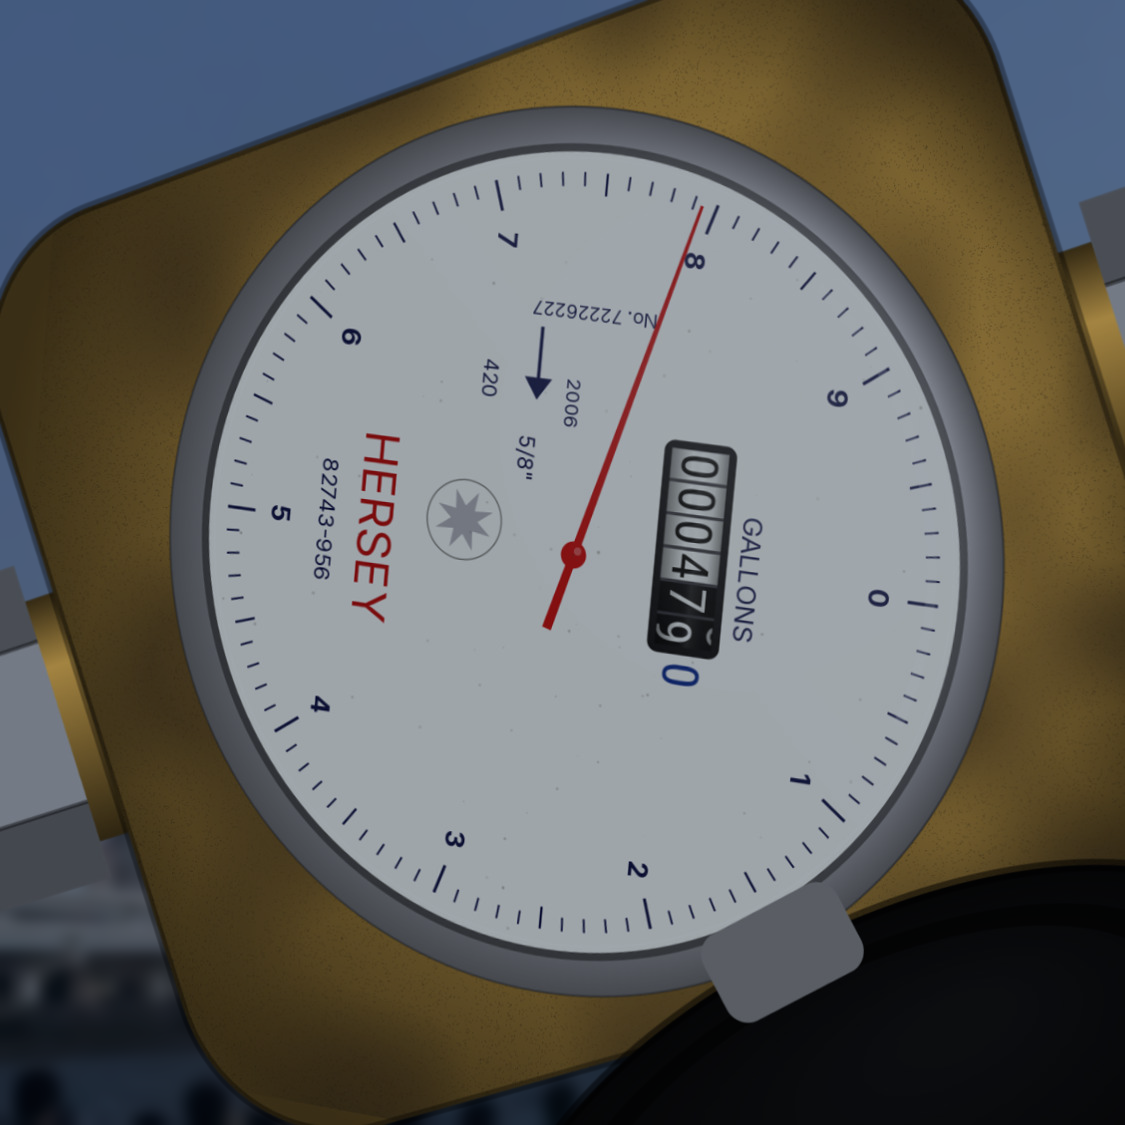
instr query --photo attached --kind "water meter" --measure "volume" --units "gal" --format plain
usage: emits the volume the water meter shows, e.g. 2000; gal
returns 4787.9; gal
